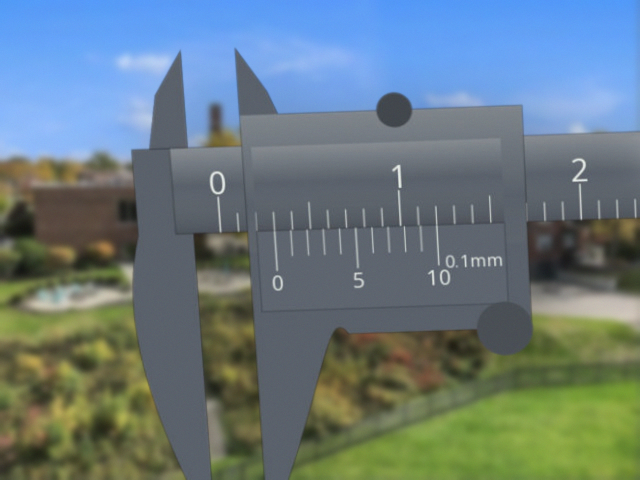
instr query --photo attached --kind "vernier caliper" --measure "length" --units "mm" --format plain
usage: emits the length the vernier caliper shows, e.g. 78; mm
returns 3.0; mm
